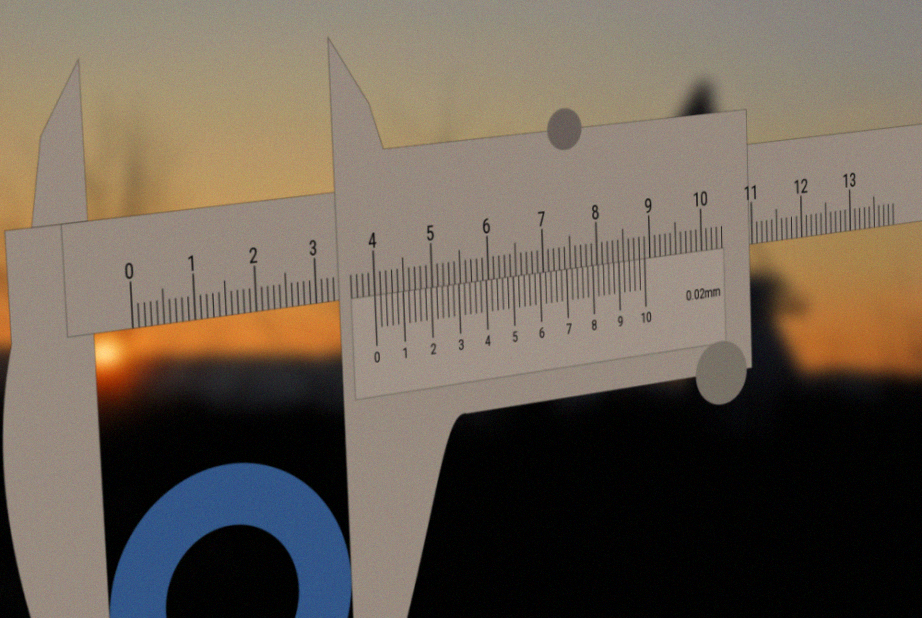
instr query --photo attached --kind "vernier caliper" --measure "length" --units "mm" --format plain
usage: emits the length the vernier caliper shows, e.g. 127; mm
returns 40.0; mm
